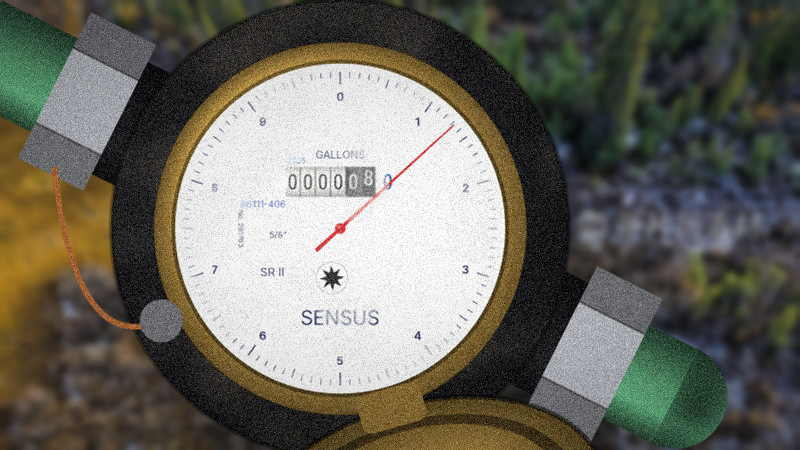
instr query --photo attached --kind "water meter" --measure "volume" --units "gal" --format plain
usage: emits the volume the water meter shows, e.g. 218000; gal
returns 81.3; gal
